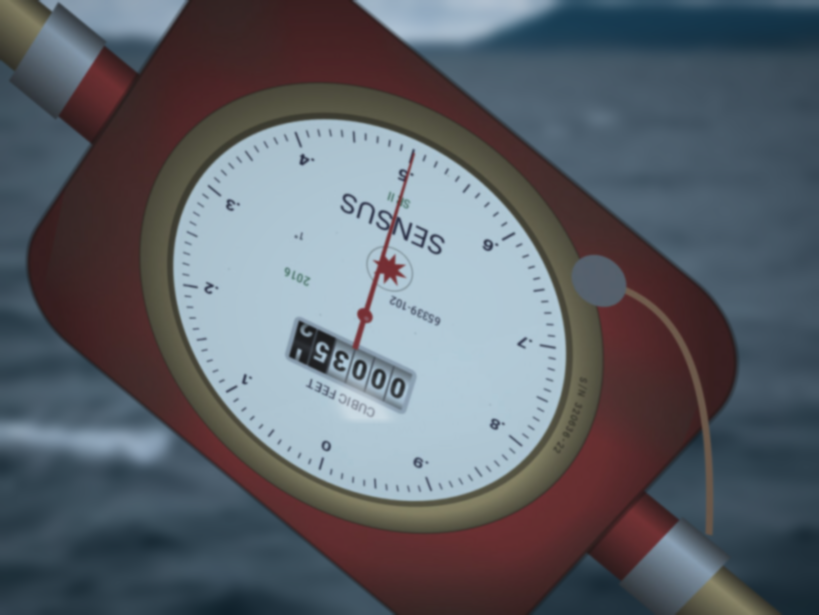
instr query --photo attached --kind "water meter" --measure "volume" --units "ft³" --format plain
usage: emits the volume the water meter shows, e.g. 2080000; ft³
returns 351.50; ft³
